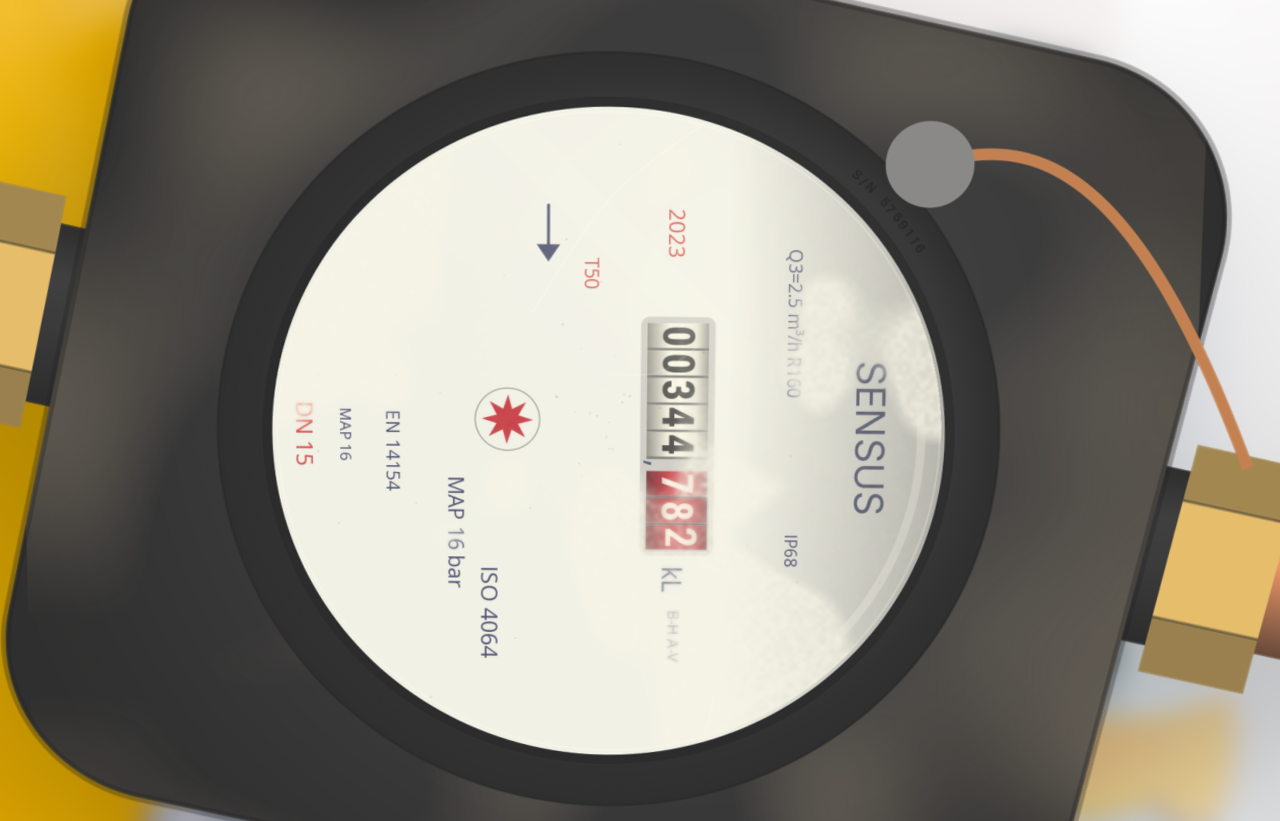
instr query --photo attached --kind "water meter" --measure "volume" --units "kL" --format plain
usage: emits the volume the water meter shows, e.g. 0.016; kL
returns 344.782; kL
